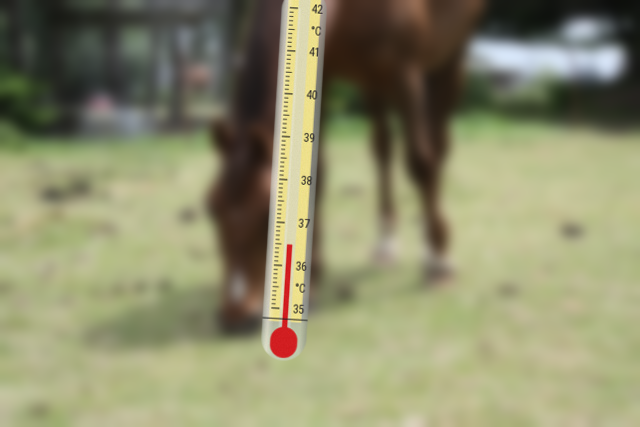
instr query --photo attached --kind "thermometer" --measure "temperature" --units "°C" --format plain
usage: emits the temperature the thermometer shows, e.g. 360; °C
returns 36.5; °C
